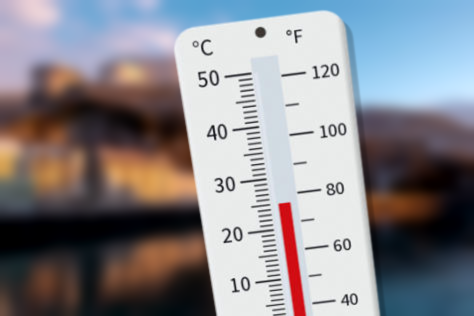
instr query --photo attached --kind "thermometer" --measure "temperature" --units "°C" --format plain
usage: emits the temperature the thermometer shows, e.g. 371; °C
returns 25; °C
